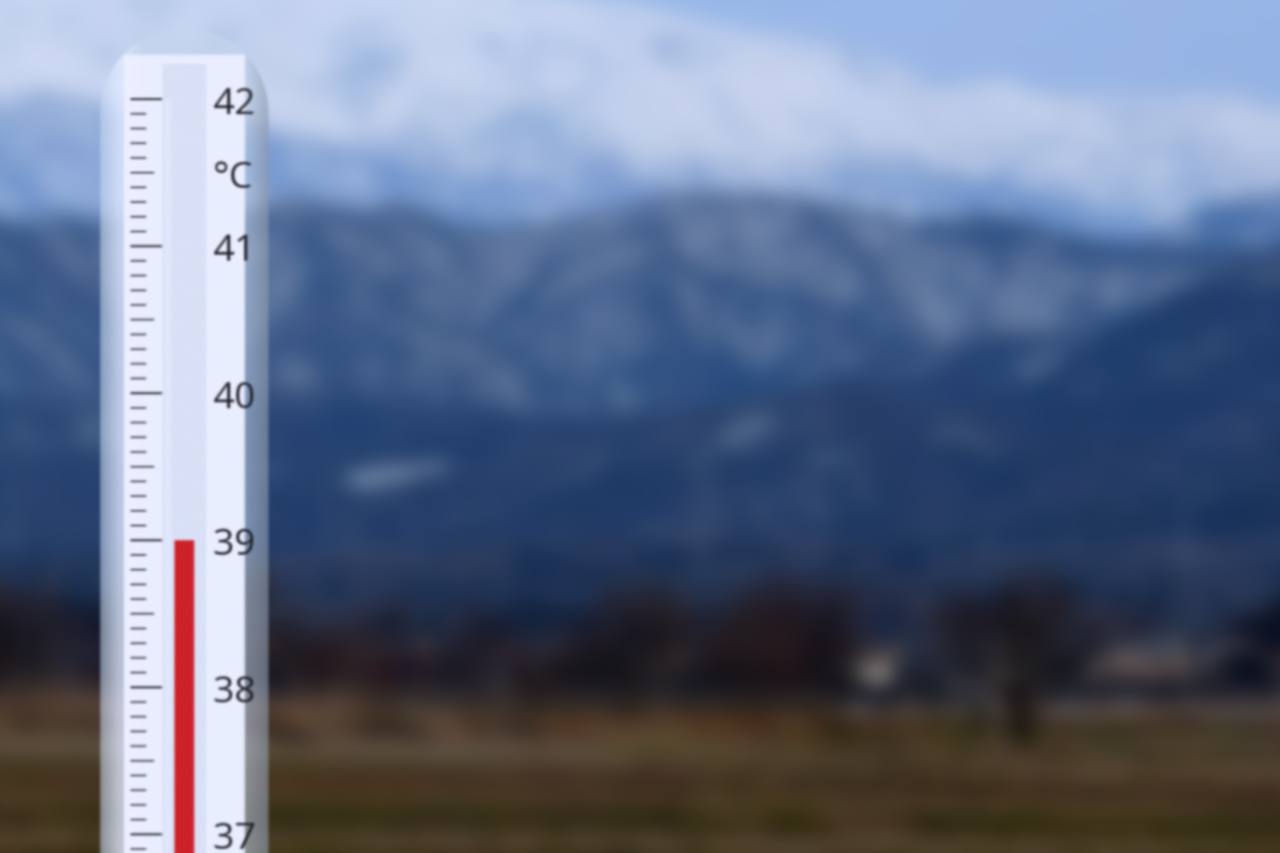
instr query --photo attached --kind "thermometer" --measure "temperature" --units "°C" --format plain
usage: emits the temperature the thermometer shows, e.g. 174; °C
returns 39; °C
